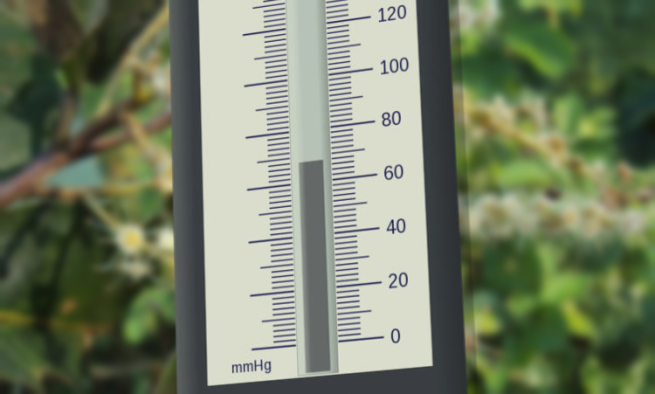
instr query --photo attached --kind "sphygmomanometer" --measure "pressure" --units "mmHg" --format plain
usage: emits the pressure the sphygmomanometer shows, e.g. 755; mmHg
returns 68; mmHg
